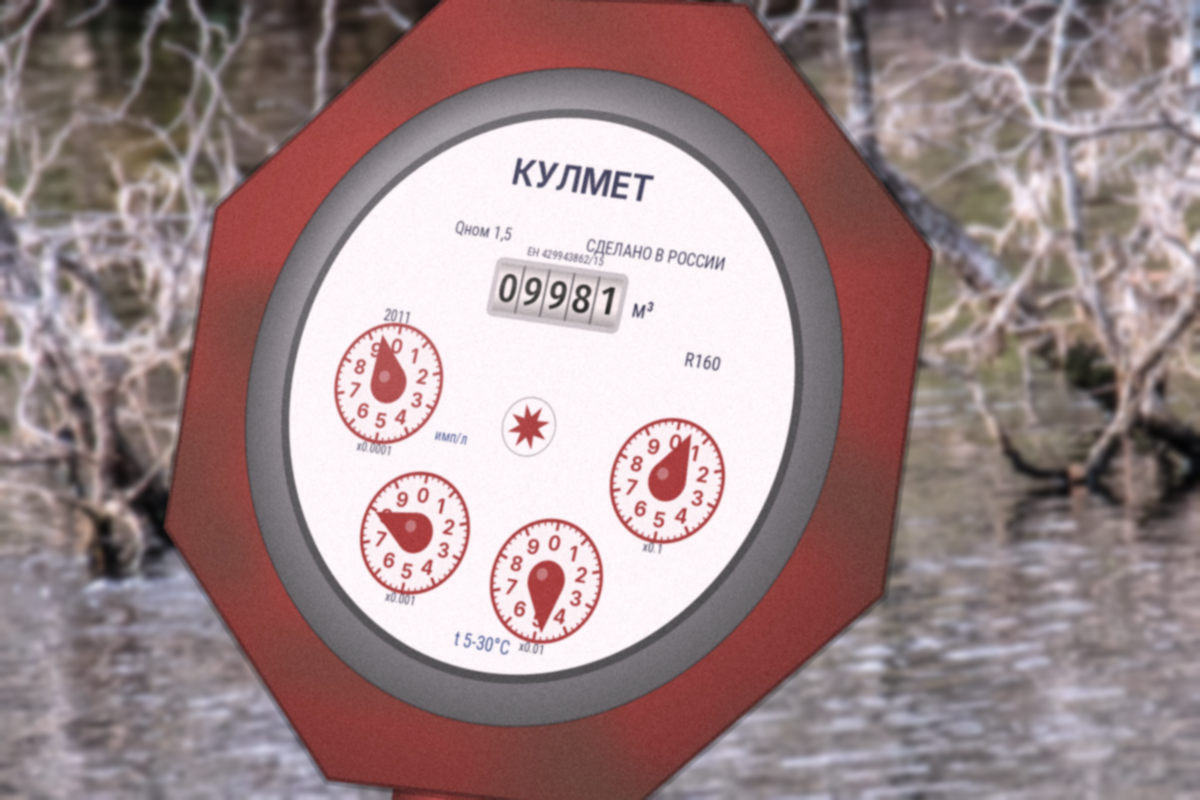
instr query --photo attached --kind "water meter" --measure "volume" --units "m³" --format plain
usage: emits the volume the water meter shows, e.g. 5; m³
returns 9981.0479; m³
